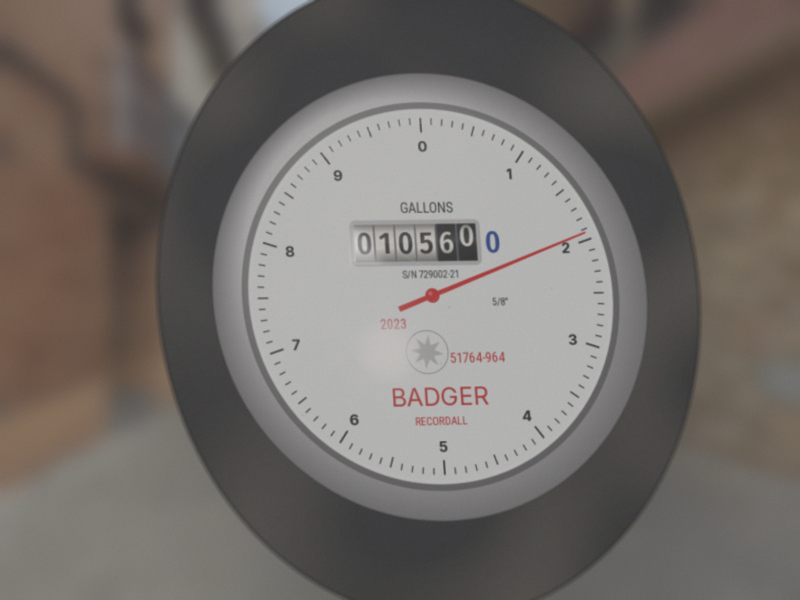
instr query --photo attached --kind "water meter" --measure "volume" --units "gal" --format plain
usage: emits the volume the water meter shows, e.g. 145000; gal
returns 105601.9; gal
